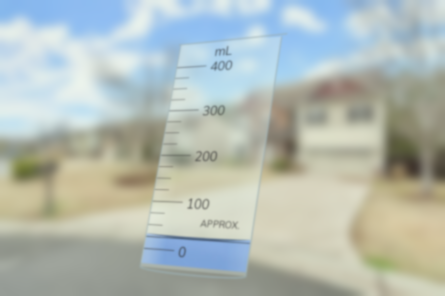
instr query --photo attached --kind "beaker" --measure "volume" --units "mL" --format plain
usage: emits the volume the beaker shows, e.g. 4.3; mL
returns 25; mL
